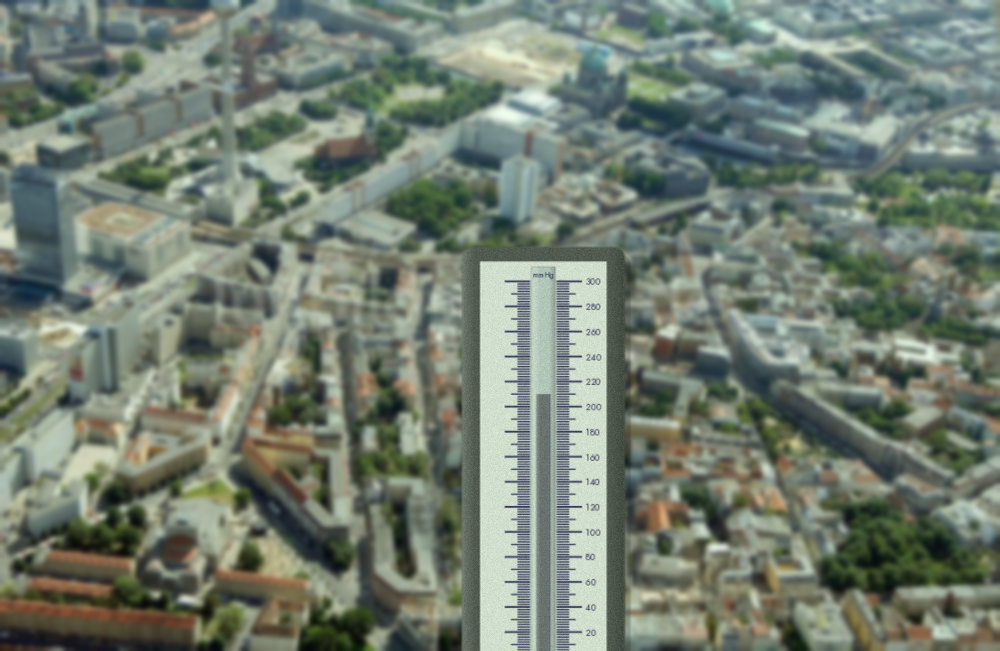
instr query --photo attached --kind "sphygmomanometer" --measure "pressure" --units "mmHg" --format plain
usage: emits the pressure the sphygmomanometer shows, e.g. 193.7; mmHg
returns 210; mmHg
